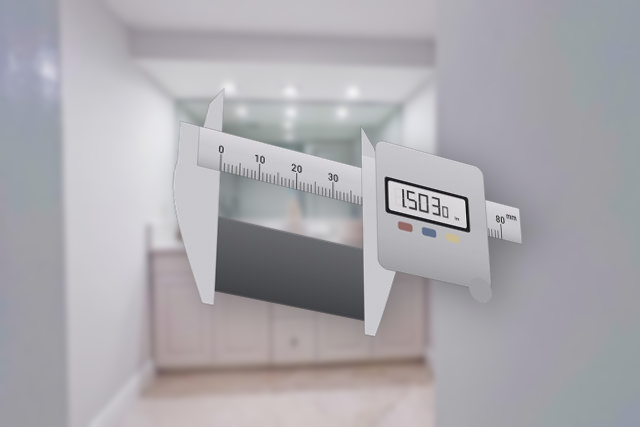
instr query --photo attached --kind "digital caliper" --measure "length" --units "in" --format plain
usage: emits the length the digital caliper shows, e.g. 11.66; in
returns 1.5030; in
